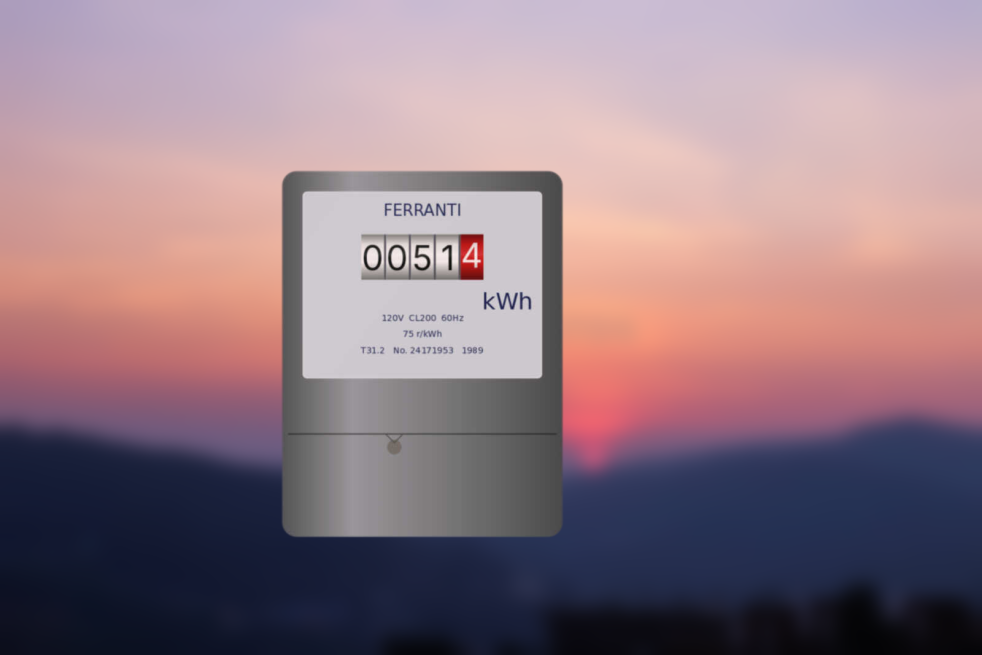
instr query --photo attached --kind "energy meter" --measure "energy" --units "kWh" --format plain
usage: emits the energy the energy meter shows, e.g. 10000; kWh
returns 51.4; kWh
